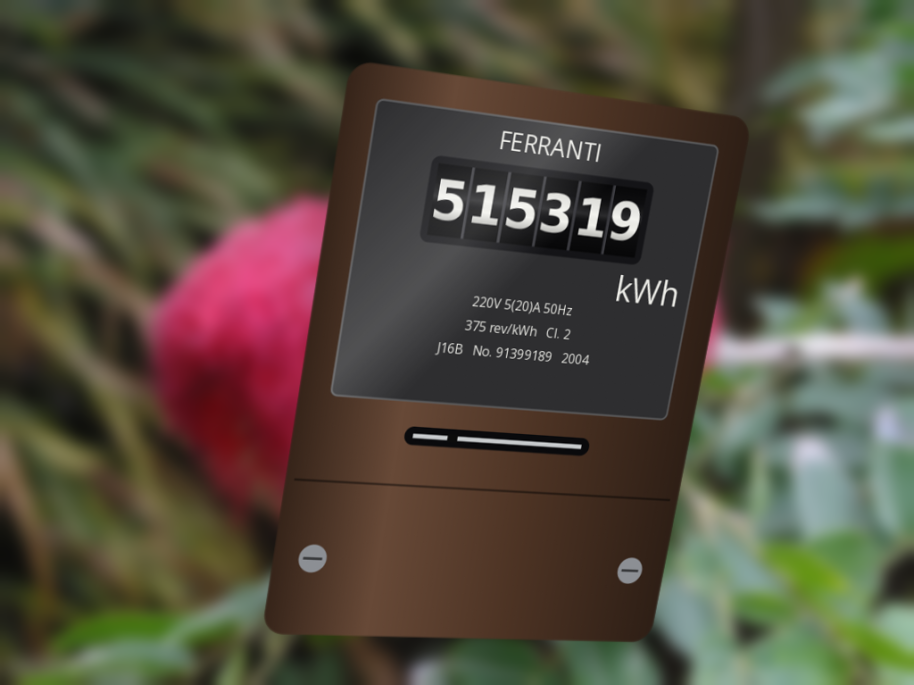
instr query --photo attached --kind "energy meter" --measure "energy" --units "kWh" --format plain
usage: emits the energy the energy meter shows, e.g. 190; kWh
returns 515319; kWh
